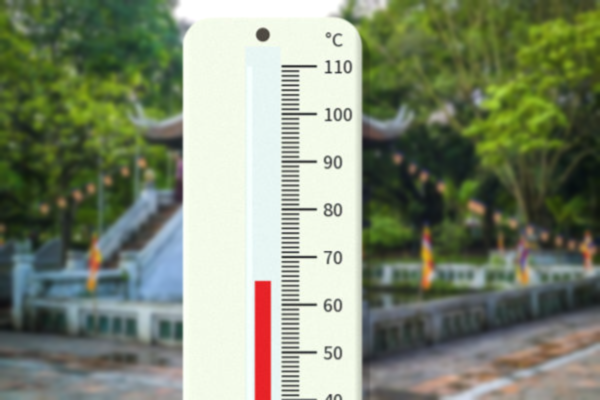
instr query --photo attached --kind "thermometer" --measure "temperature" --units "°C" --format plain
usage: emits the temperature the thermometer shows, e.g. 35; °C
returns 65; °C
